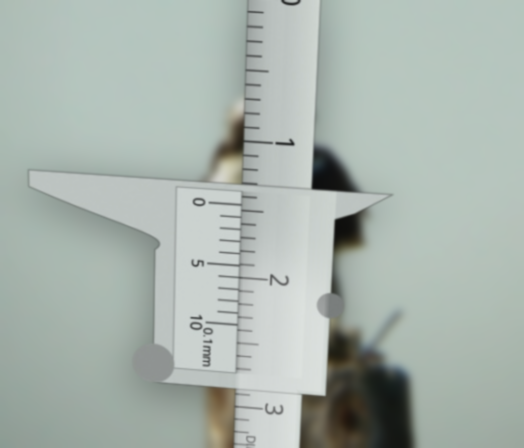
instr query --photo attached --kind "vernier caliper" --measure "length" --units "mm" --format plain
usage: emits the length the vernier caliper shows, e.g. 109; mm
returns 14.6; mm
